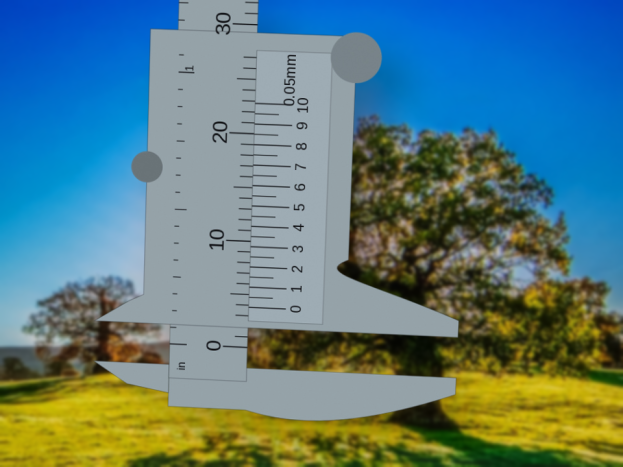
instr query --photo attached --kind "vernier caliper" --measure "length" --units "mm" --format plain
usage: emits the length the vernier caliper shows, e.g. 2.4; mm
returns 3.8; mm
